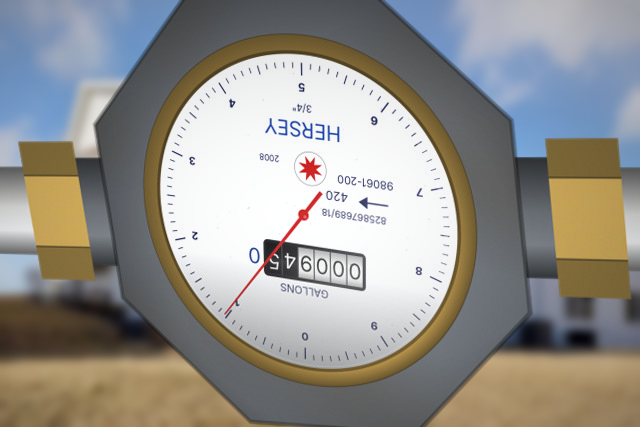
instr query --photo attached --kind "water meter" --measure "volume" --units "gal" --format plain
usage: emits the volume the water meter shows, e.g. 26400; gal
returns 9451.0; gal
